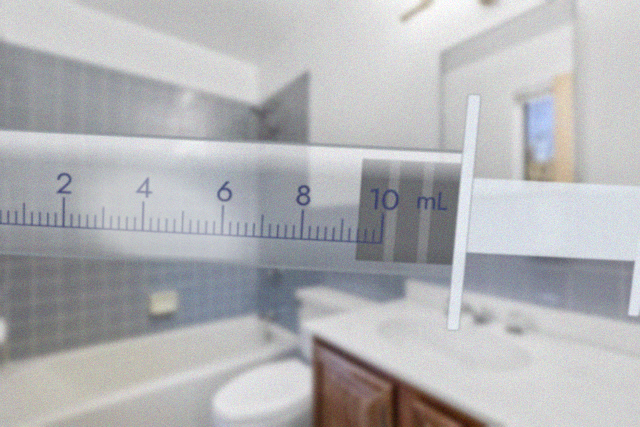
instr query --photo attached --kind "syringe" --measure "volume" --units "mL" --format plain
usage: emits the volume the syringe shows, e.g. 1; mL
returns 9.4; mL
